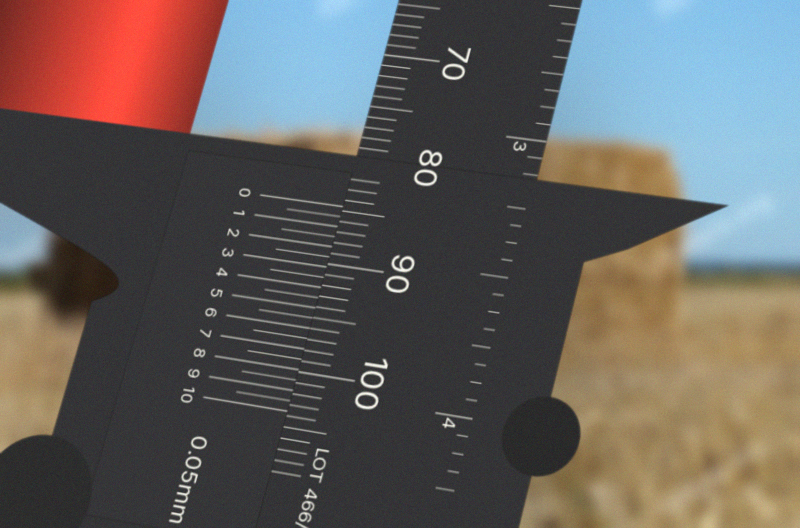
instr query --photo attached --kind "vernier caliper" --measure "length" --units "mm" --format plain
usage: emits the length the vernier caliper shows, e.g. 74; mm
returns 84.6; mm
